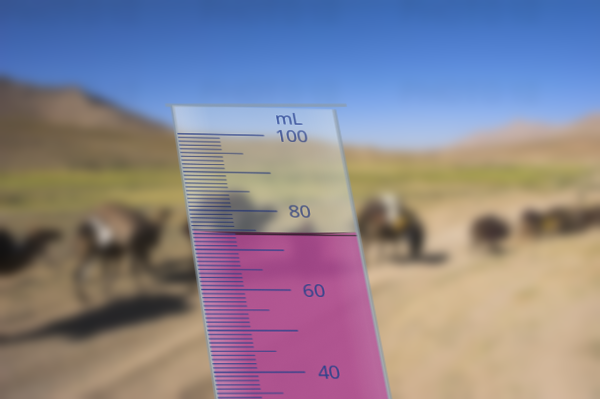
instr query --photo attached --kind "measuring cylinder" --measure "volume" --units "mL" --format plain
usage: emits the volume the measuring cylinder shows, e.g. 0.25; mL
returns 74; mL
